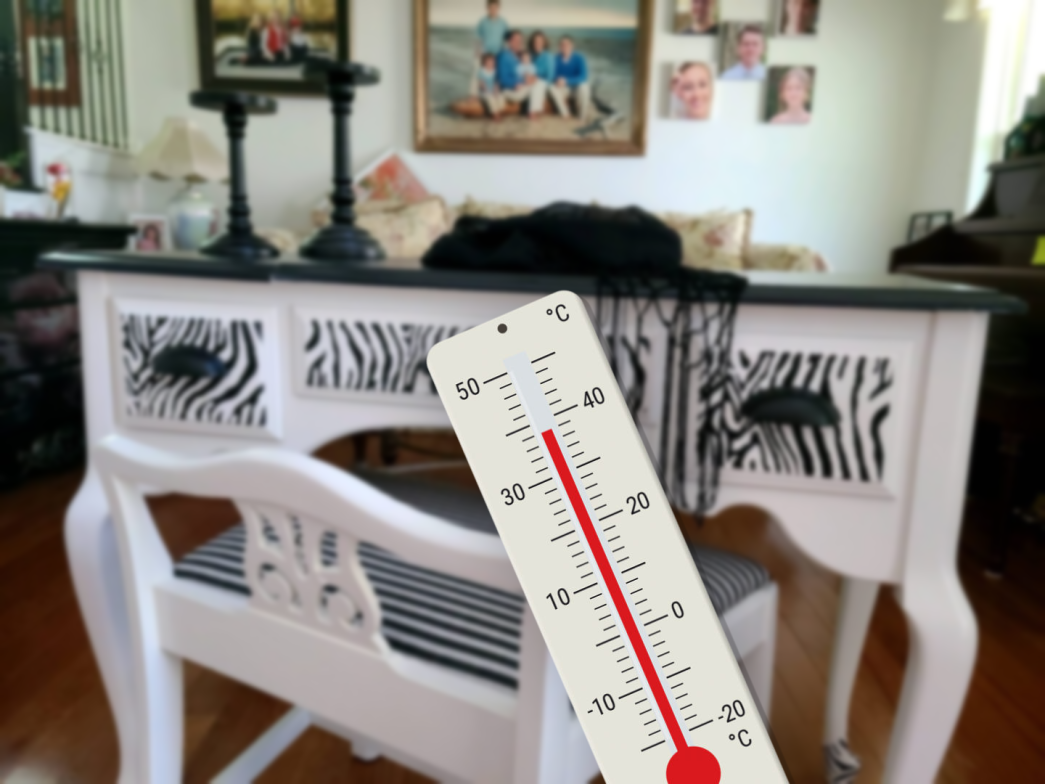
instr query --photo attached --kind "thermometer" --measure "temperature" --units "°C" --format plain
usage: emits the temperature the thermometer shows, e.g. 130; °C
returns 38; °C
